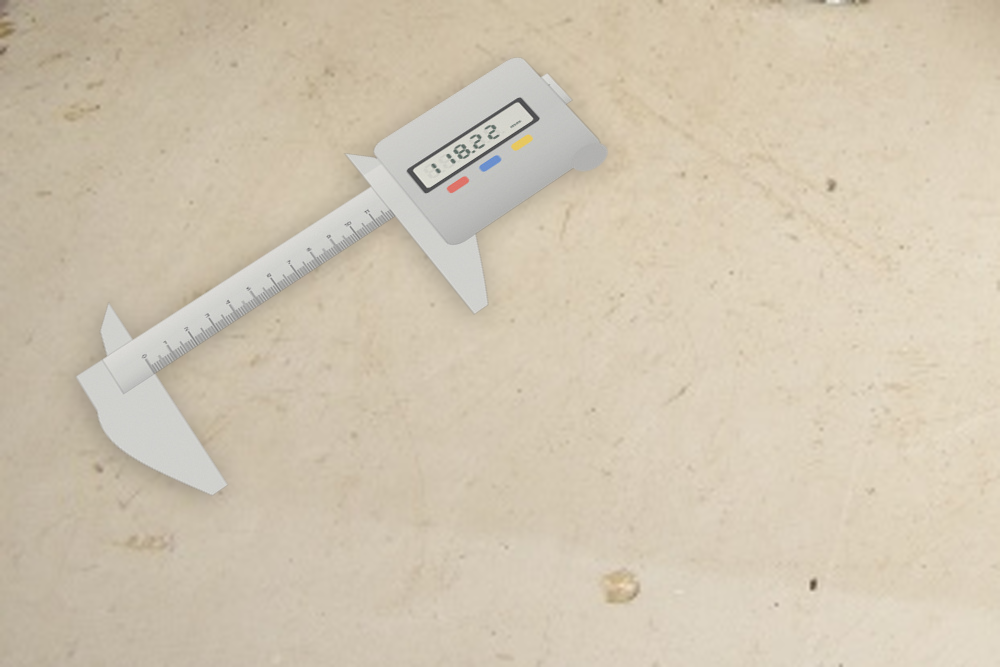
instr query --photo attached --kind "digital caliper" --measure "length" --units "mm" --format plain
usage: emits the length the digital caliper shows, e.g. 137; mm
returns 118.22; mm
